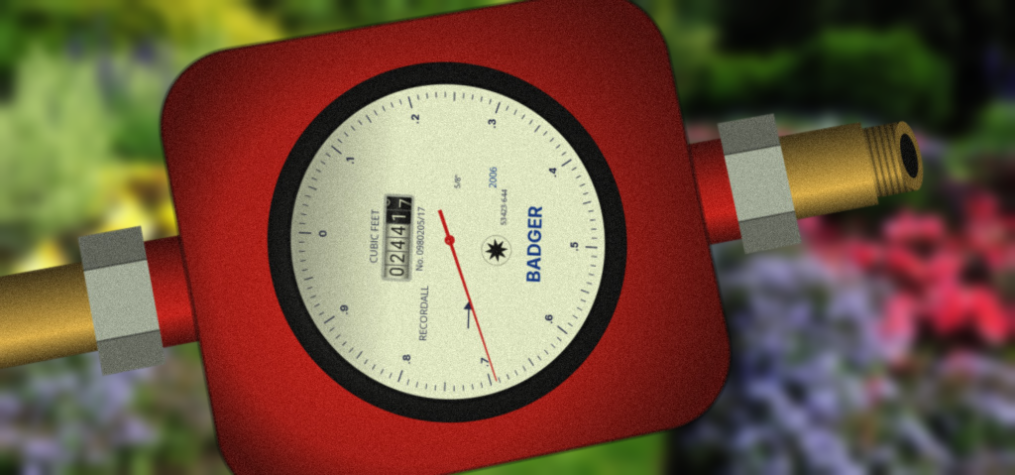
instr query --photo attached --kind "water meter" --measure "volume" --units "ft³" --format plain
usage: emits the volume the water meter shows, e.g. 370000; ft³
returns 24416.69; ft³
